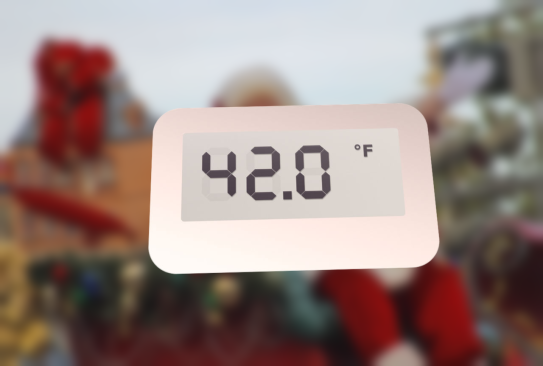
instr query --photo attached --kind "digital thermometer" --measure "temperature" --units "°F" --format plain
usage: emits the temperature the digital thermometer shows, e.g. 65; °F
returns 42.0; °F
